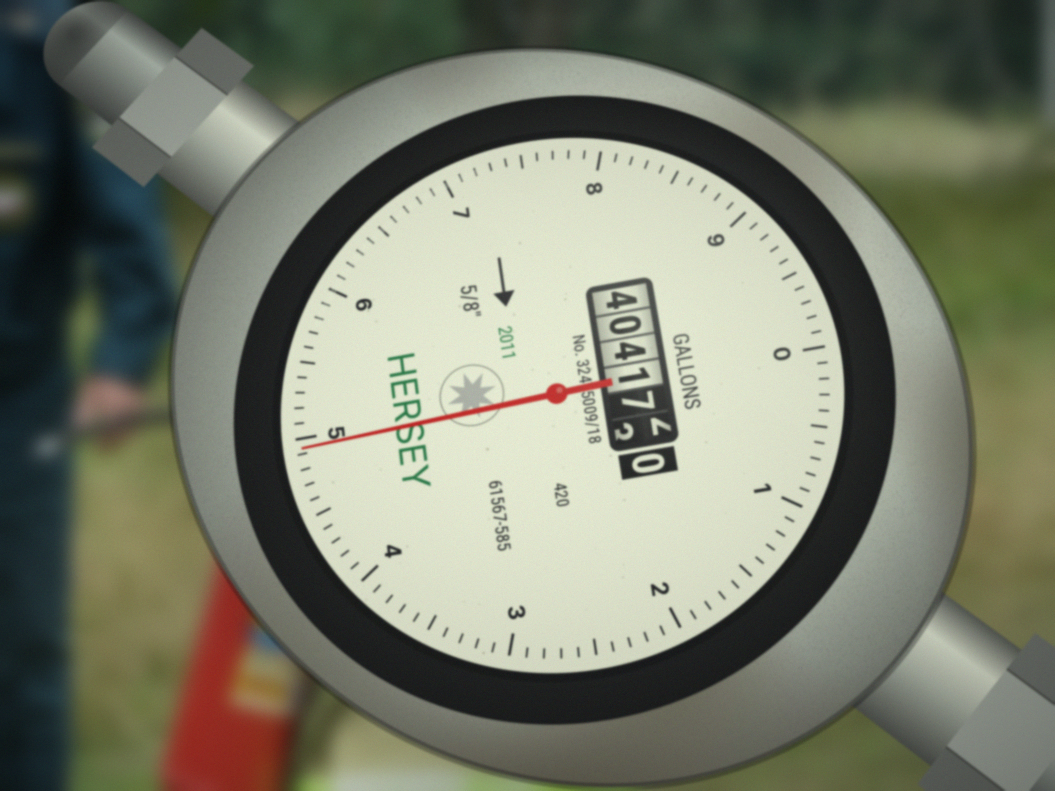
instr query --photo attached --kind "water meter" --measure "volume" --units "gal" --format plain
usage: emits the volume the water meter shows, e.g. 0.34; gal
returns 4041724.9; gal
